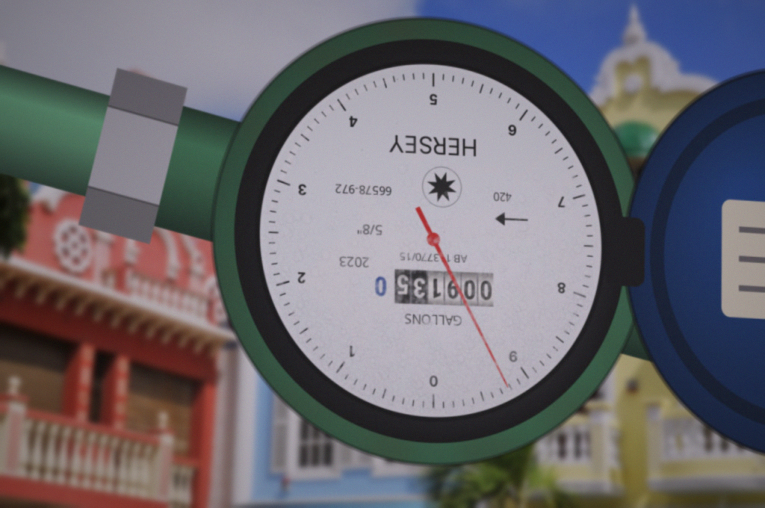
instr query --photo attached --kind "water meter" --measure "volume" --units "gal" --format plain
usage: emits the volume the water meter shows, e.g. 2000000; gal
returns 91349.2; gal
